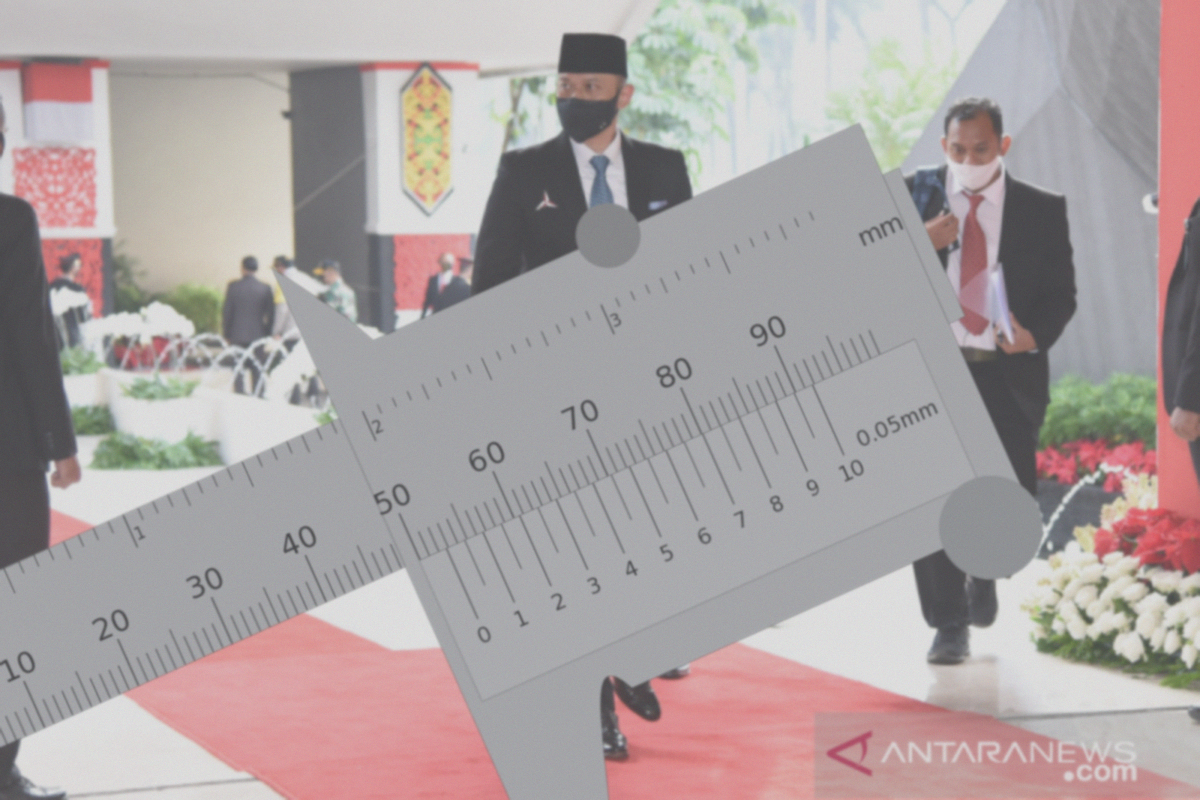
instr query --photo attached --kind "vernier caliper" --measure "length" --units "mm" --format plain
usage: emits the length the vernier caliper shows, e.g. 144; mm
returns 52.8; mm
